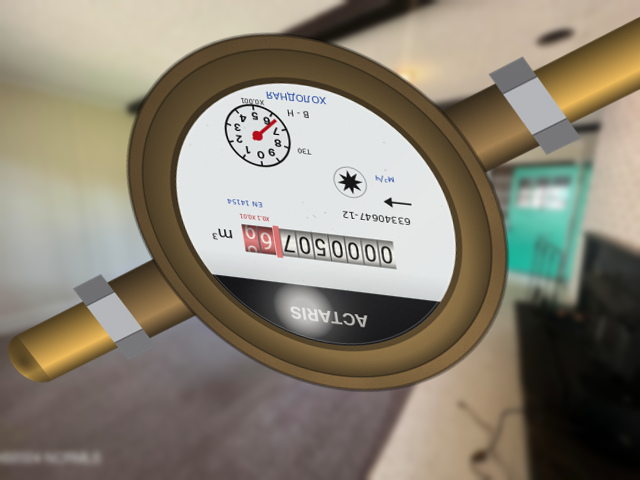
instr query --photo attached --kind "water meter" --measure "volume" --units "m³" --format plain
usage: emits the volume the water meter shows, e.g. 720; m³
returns 507.686; m³
